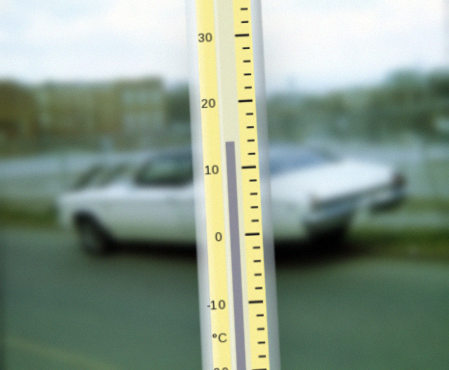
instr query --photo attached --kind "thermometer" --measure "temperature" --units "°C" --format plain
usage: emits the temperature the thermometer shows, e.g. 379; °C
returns 14; °C
